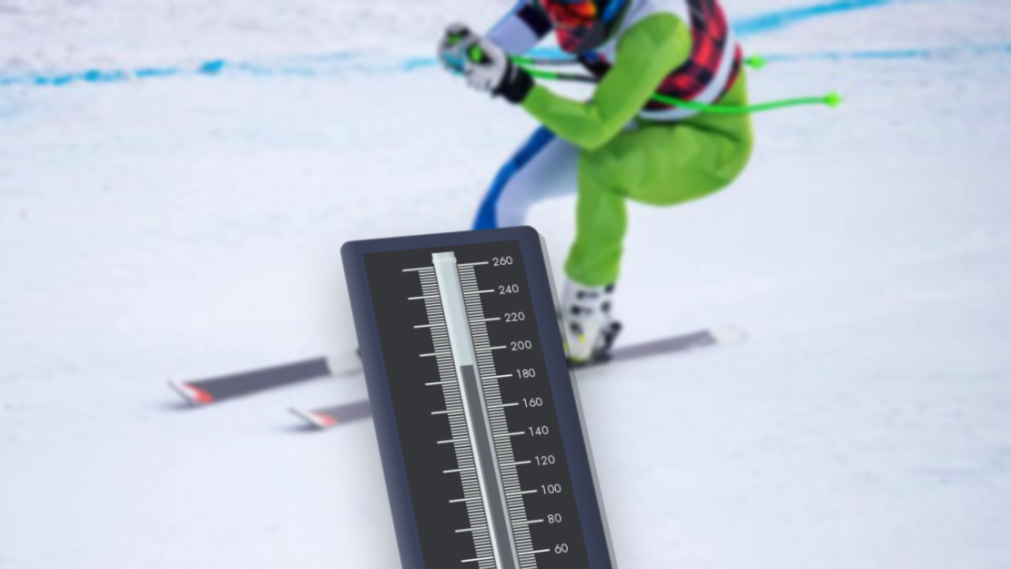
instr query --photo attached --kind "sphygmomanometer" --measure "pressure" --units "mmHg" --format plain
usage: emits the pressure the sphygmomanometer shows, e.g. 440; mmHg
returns 190; mmHg
